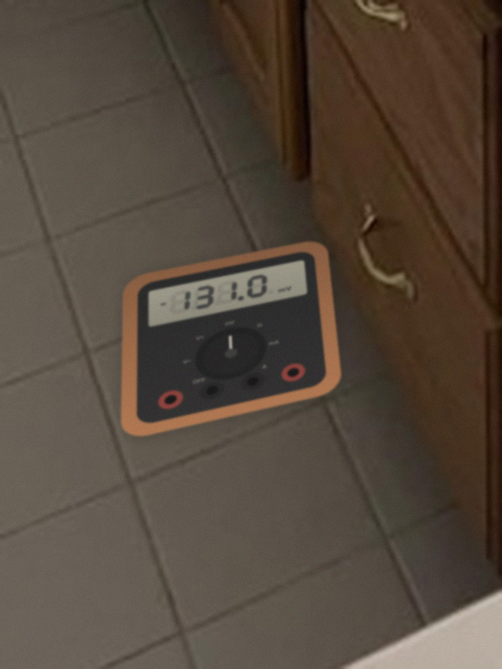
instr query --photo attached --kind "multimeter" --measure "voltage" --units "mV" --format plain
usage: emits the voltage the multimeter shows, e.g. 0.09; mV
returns -131.0; mV
